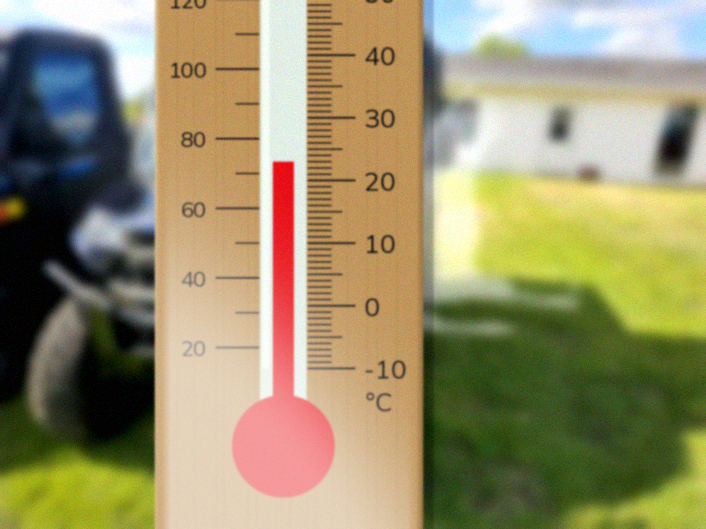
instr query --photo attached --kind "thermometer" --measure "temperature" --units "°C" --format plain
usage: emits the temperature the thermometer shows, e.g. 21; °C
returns 23; °C
